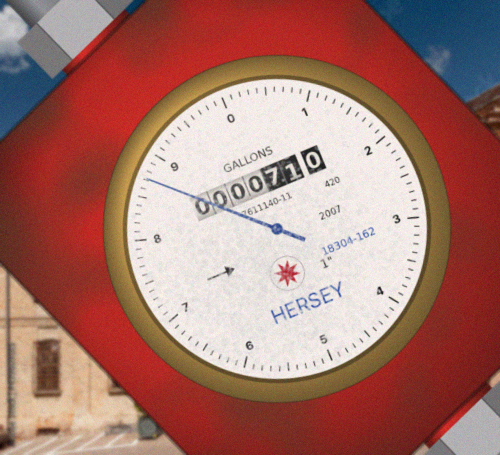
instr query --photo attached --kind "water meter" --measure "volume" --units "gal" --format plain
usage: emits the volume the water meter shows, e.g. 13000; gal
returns 708.7; gal
